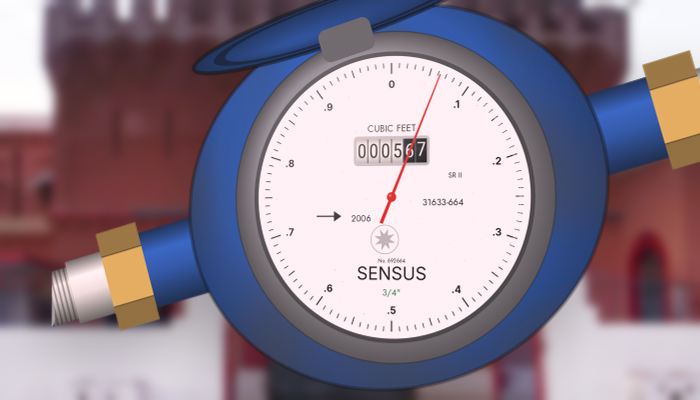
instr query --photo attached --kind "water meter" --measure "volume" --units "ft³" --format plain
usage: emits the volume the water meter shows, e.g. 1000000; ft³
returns 567.06; ft³
